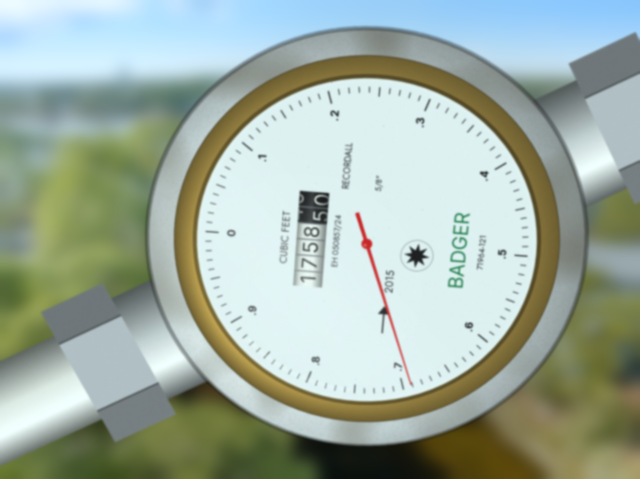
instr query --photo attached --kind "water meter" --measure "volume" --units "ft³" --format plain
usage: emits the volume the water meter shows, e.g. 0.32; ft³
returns 175849.69; ft³
